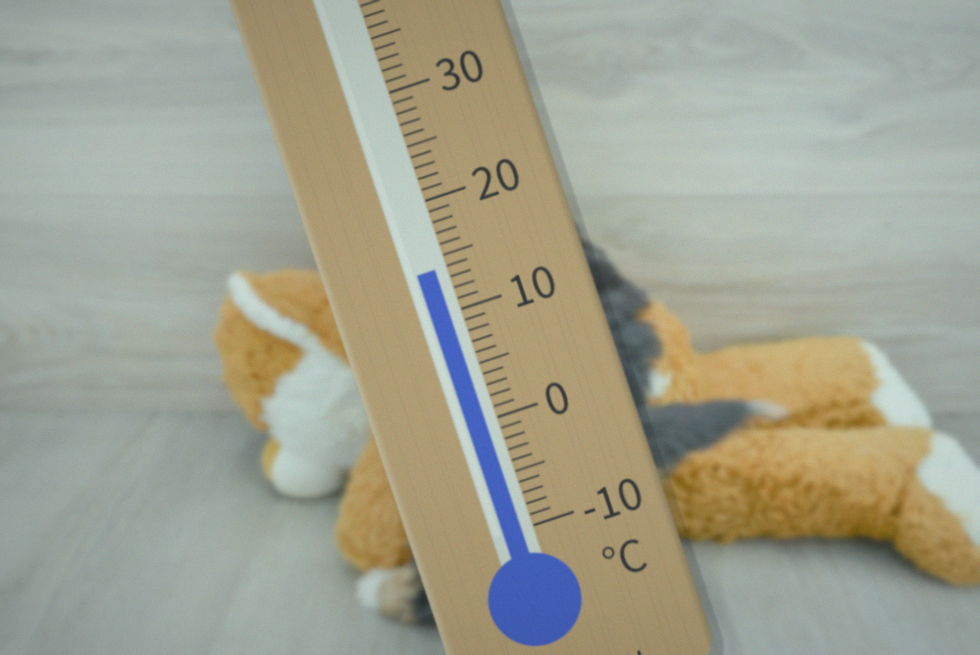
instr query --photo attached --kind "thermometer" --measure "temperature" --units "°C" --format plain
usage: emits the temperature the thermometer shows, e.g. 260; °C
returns 14; °C
